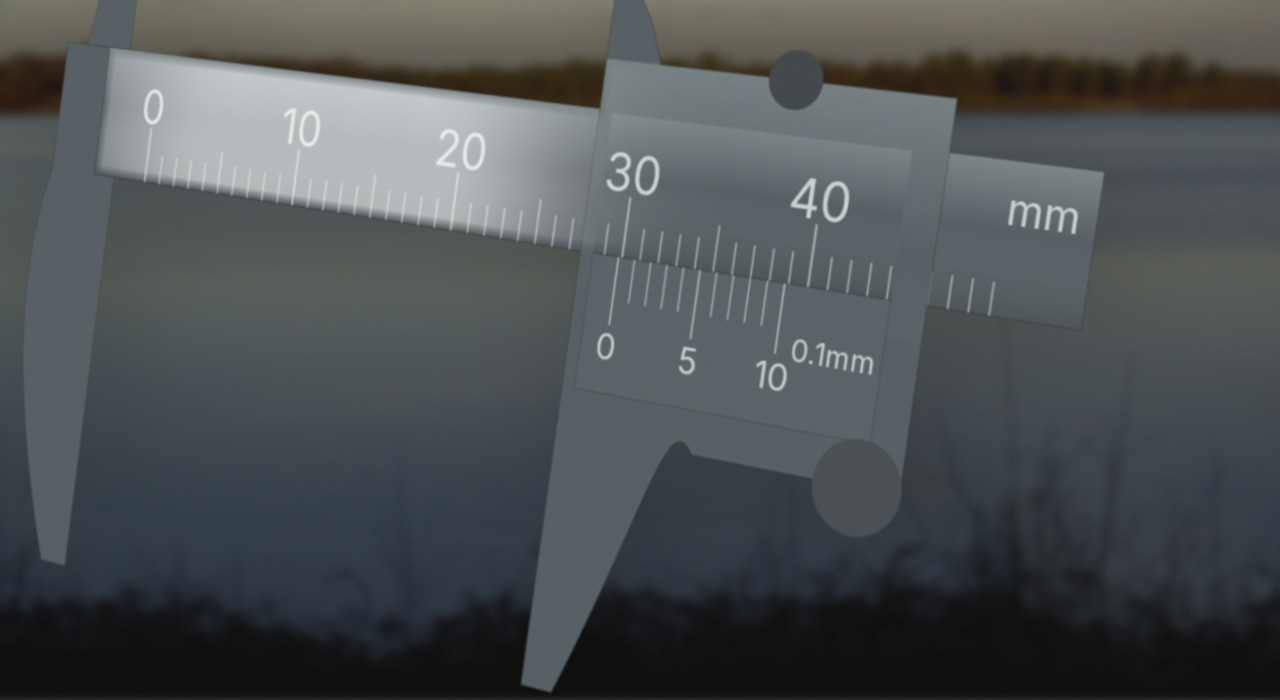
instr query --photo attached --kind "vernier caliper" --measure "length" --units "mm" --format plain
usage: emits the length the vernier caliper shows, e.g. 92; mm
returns 29.8; mm
